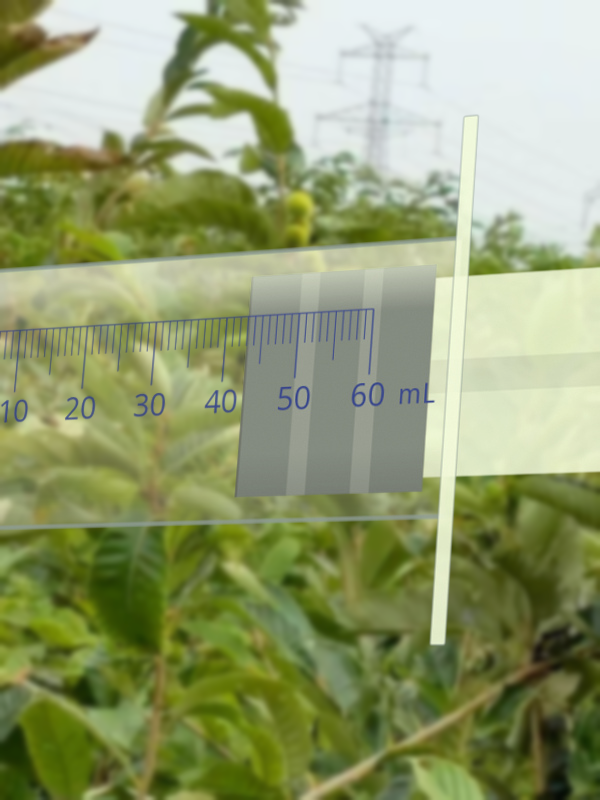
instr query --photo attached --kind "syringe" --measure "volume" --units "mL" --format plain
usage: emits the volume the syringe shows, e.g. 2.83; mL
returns 43; mL
